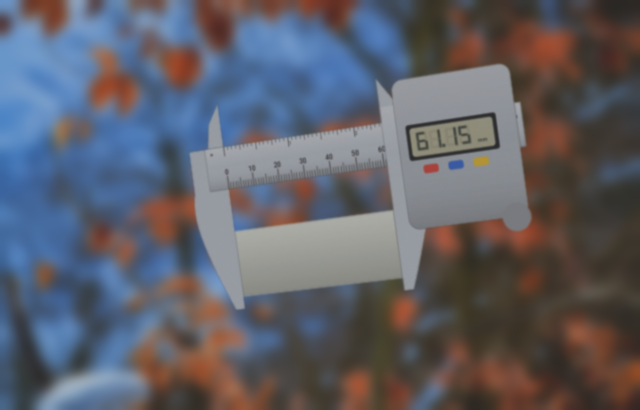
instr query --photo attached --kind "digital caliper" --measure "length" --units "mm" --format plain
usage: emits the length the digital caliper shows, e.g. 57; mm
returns 61.15; mm
